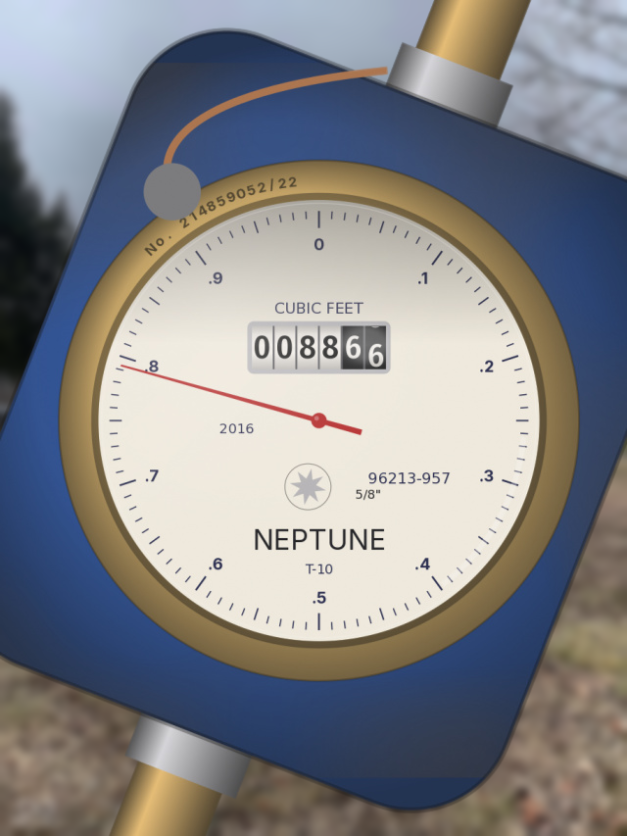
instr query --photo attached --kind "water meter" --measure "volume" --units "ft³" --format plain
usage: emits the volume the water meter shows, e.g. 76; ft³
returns 8865.79; ft³
